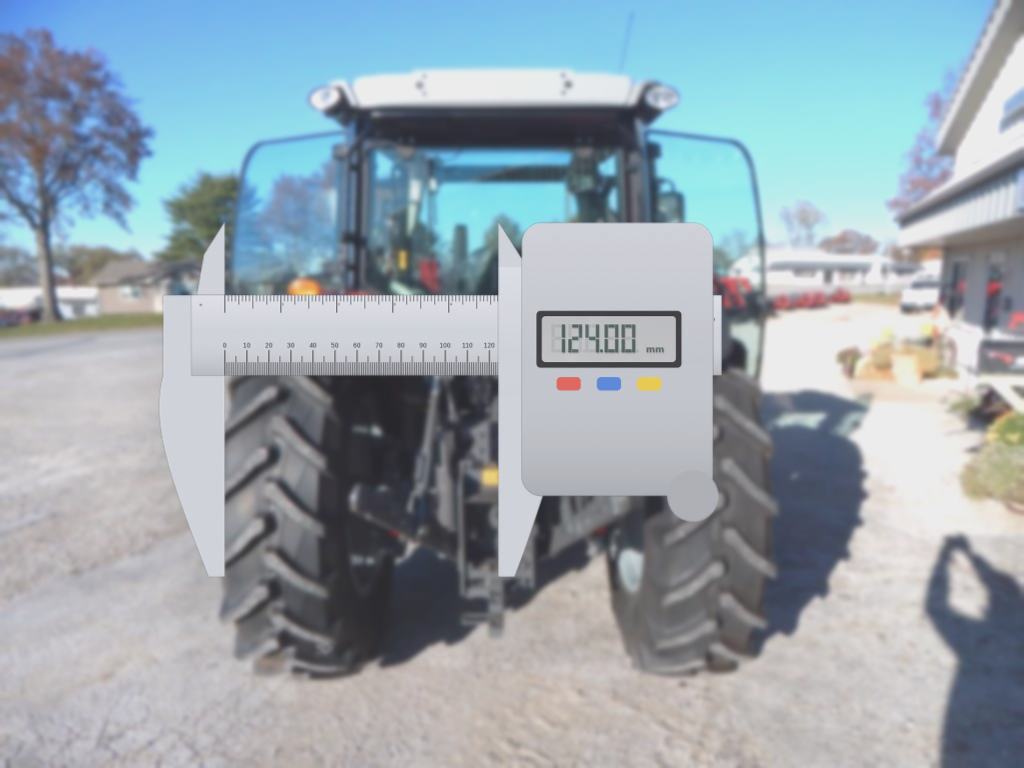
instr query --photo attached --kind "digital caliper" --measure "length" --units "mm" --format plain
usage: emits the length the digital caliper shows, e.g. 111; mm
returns 124.00; mm
